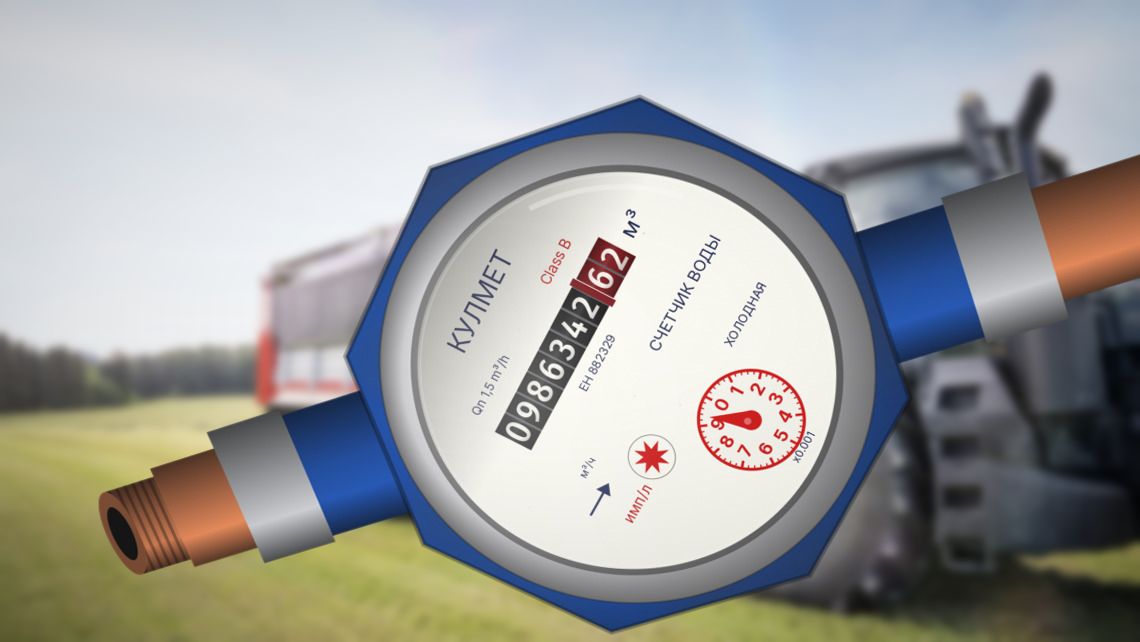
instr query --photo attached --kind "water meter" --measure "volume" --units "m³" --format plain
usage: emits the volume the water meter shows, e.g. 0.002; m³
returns 986342.619; m³
